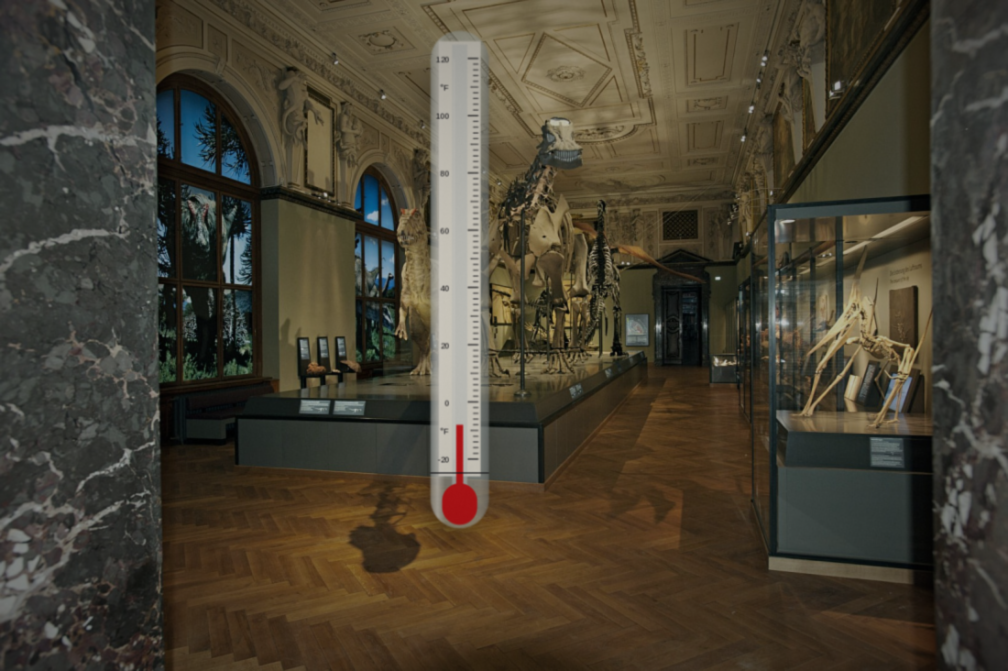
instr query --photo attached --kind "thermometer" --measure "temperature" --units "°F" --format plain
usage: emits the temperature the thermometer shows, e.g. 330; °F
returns -8; °F
